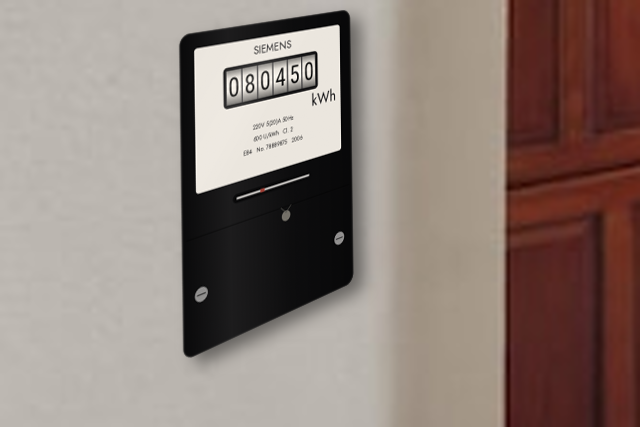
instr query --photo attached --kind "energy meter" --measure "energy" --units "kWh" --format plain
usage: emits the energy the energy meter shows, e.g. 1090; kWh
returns 80450; kWh
